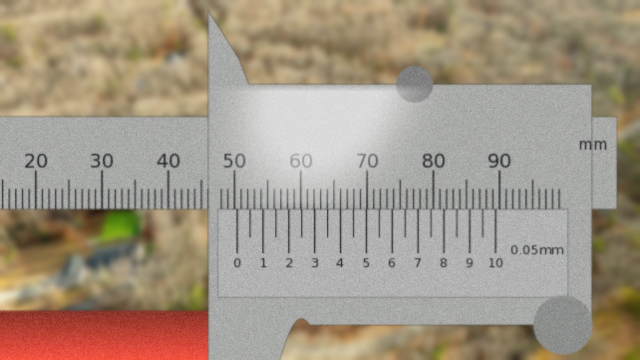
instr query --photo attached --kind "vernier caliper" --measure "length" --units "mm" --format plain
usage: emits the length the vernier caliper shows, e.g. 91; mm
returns 50.4; mm
